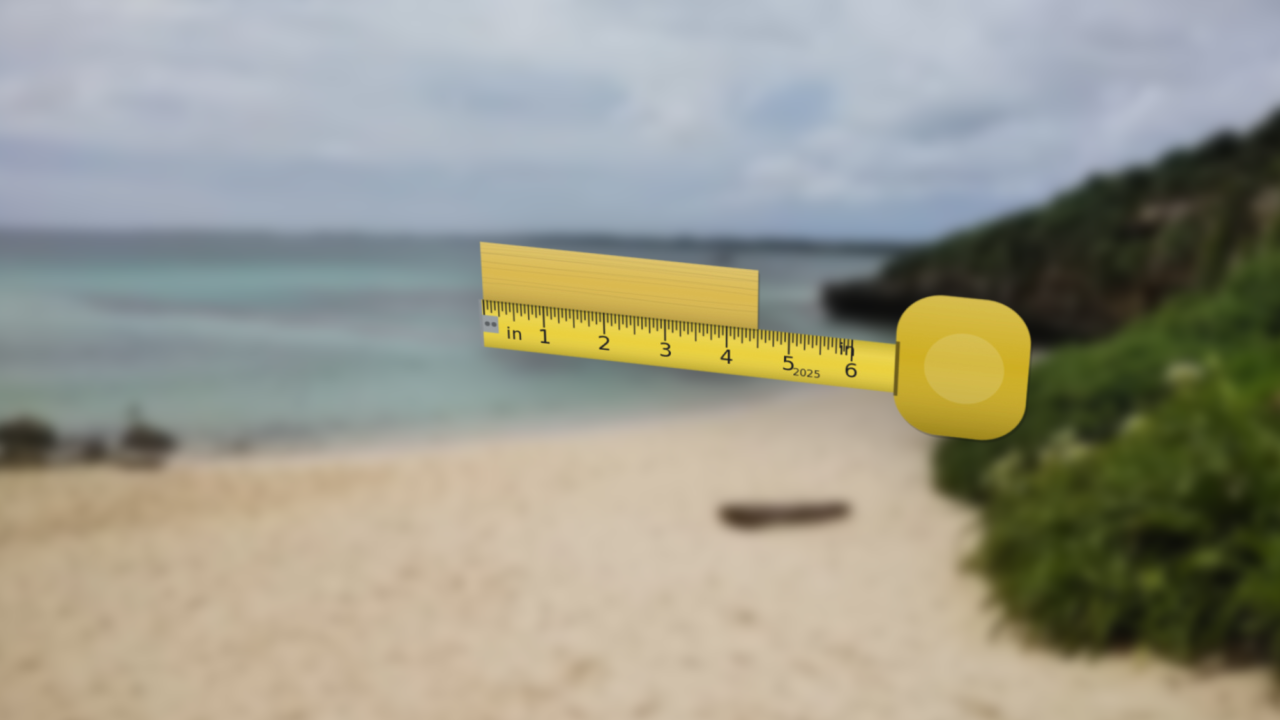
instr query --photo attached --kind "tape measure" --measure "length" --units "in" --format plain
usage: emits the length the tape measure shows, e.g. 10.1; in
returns 4.5; in
